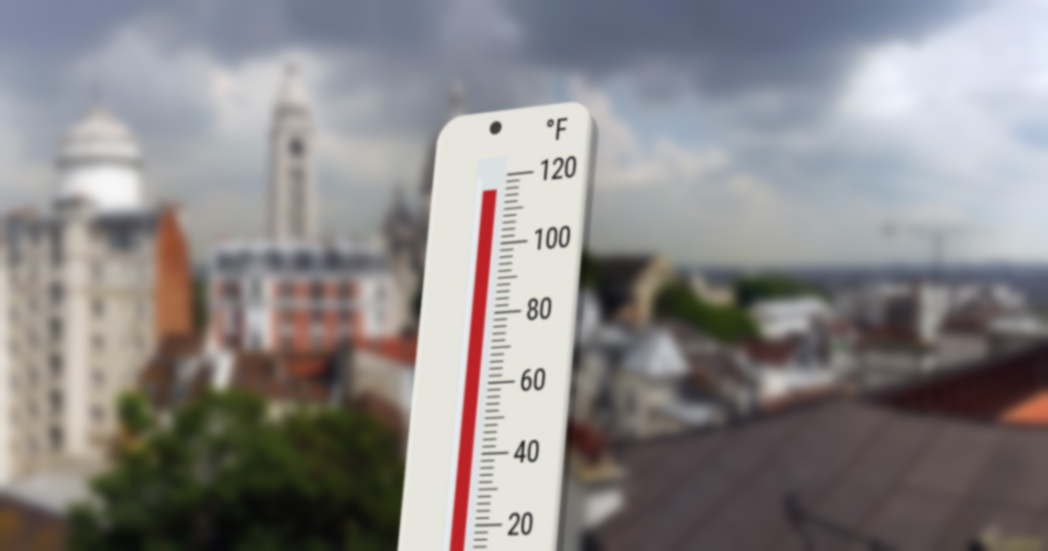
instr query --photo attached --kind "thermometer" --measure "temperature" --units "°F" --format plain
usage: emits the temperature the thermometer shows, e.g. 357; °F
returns 116; °F
